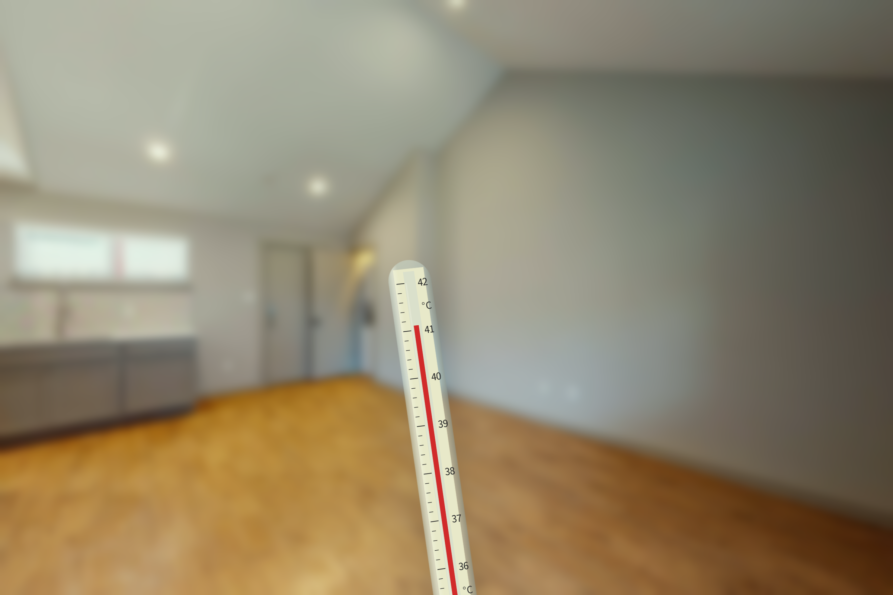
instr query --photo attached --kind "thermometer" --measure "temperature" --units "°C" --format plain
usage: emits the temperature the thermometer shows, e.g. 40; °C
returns 41.1; °C
